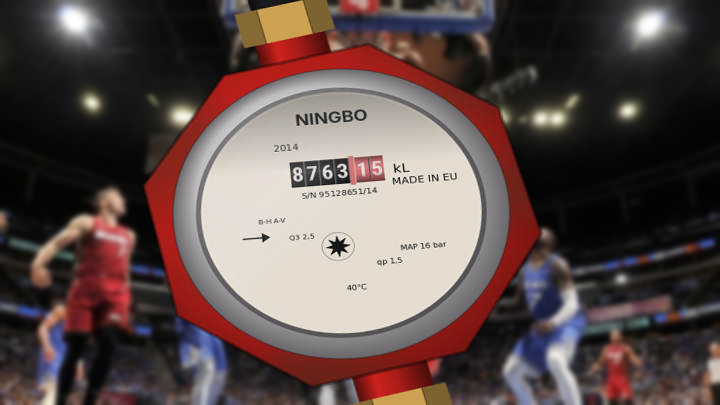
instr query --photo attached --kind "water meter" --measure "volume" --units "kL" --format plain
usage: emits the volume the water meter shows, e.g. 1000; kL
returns 8763.15; kL
